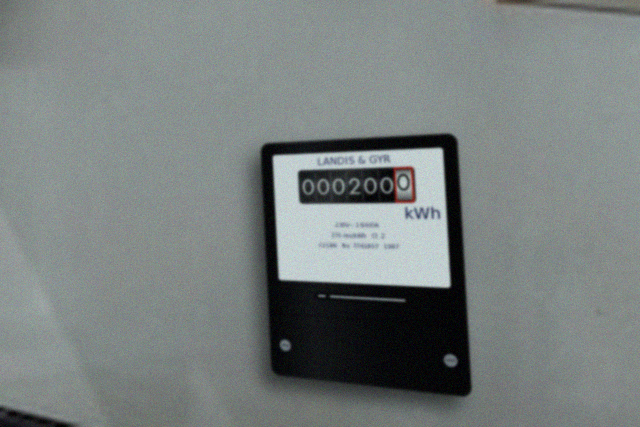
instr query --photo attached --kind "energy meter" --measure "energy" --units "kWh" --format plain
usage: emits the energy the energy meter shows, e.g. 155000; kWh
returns 200.0; kWh
